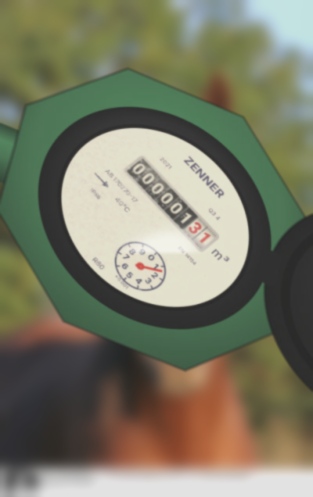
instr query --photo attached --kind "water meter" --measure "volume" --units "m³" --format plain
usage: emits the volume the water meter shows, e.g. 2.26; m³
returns 1.311; m³
